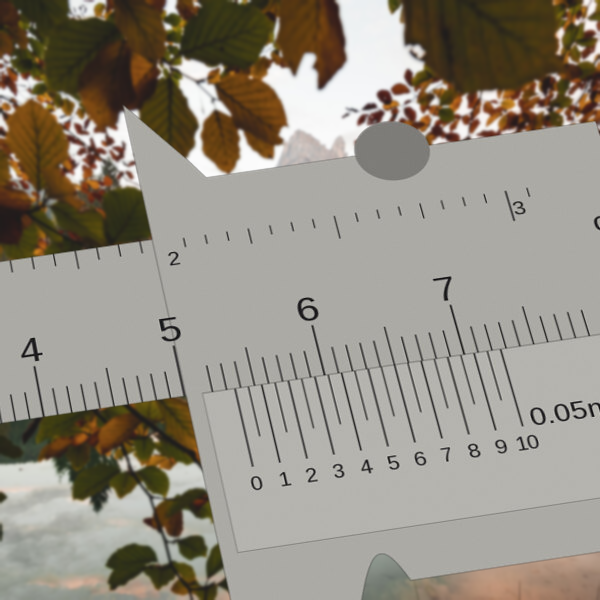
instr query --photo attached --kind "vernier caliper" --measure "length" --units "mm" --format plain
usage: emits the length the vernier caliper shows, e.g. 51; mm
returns 53.6; mm
